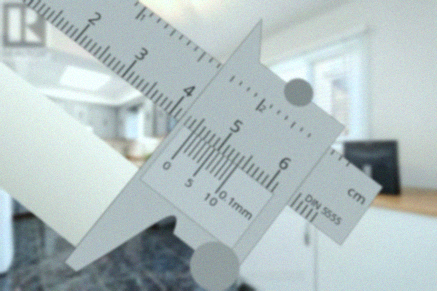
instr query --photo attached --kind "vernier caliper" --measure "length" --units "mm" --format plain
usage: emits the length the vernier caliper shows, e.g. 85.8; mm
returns 45.0; mm
